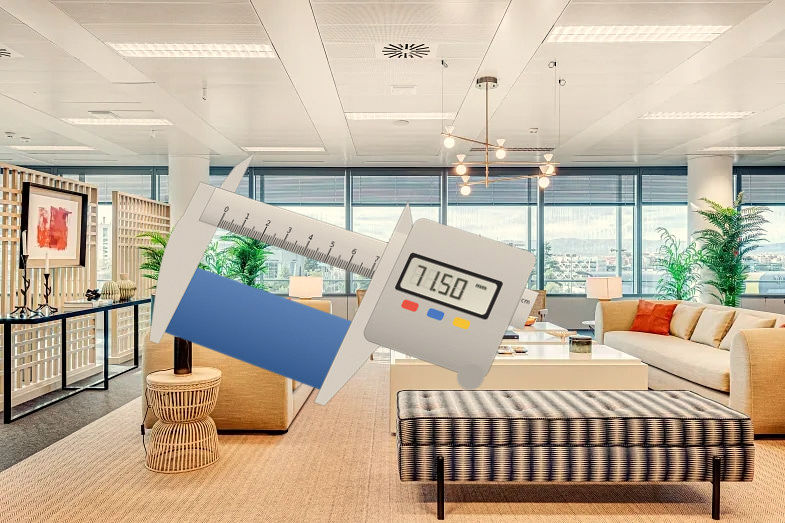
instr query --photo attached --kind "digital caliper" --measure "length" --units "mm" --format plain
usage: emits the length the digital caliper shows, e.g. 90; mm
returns 71.50; mm
